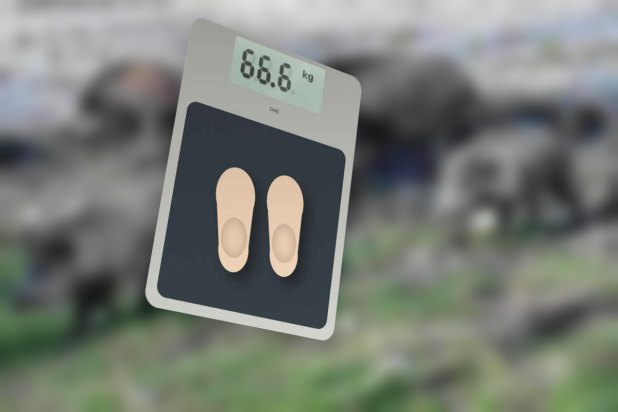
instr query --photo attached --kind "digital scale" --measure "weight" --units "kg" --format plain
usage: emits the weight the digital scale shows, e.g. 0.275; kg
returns 66.6; kg
